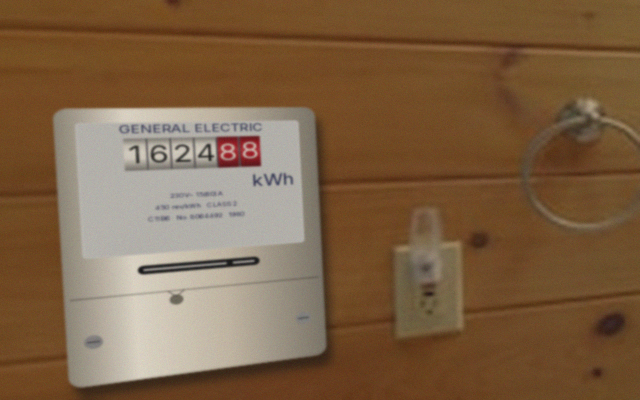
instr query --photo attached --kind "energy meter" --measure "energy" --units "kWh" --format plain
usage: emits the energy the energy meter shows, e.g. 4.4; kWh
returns 1624.88; kWh
